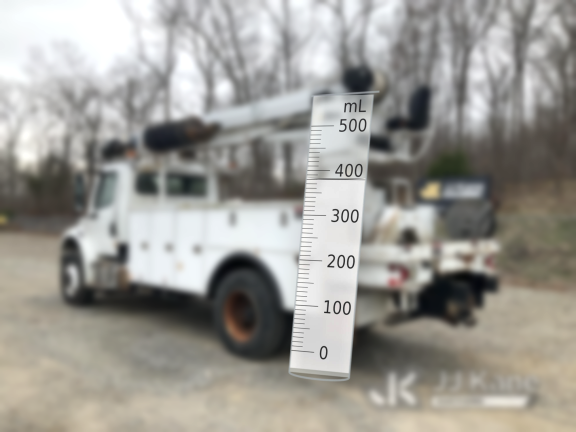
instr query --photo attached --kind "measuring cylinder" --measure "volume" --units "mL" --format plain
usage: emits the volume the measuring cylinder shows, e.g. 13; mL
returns 380; mL
